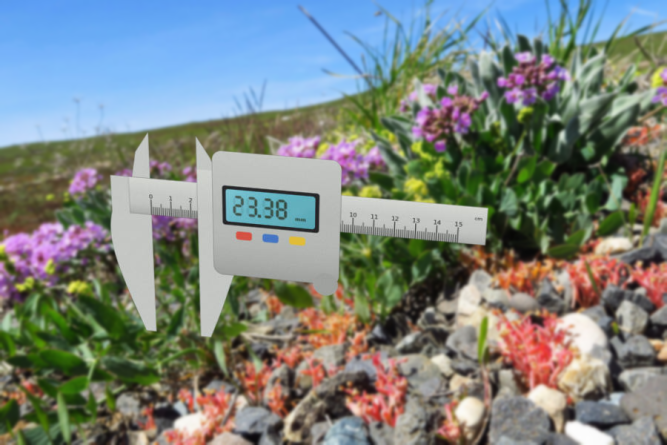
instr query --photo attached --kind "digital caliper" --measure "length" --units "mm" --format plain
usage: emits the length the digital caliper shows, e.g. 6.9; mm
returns 23.38; mm
